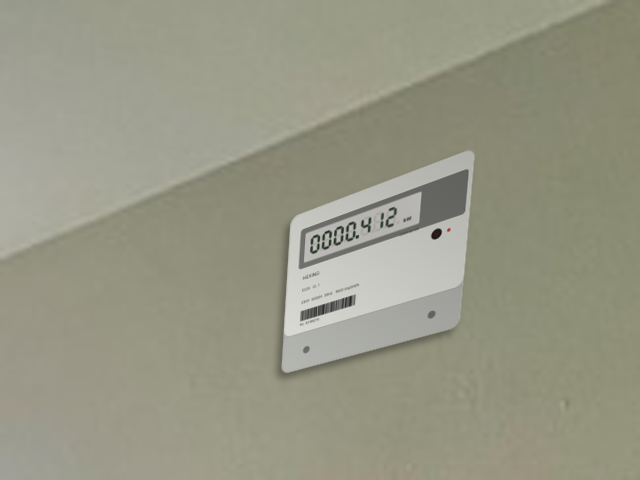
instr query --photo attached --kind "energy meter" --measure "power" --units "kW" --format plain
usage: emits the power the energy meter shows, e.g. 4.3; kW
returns 0.412; kW
